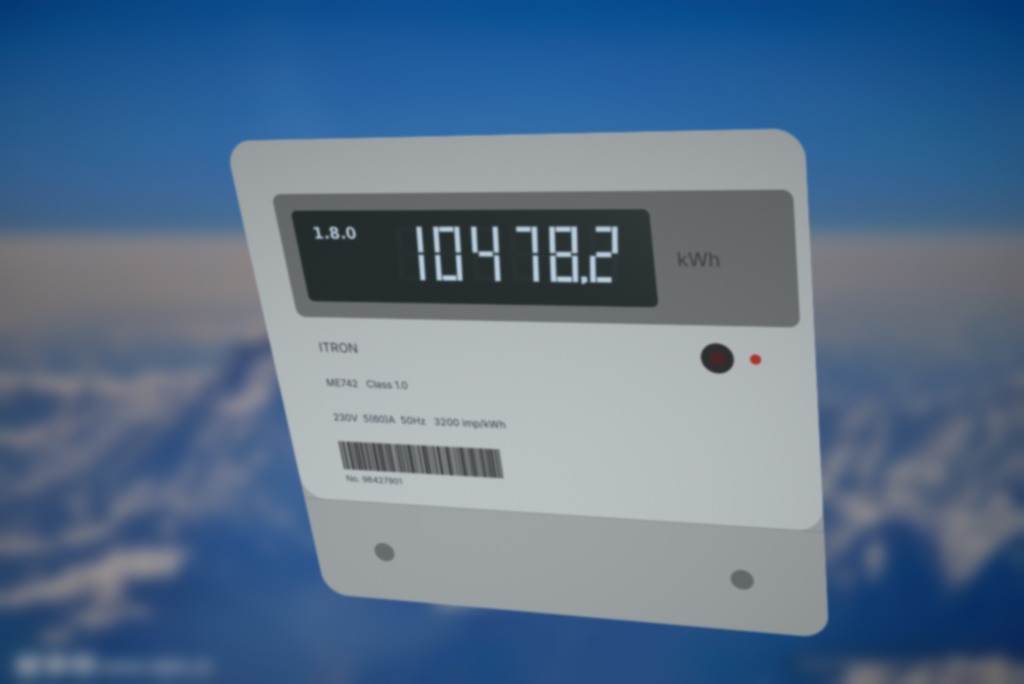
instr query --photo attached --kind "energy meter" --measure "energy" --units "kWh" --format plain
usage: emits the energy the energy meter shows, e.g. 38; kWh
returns 10478.2; kWh
